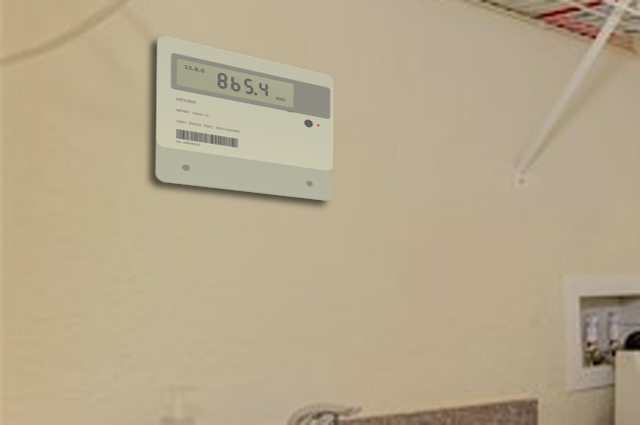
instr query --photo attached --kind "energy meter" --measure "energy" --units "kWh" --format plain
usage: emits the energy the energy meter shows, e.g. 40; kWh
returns 865.4; kWh
